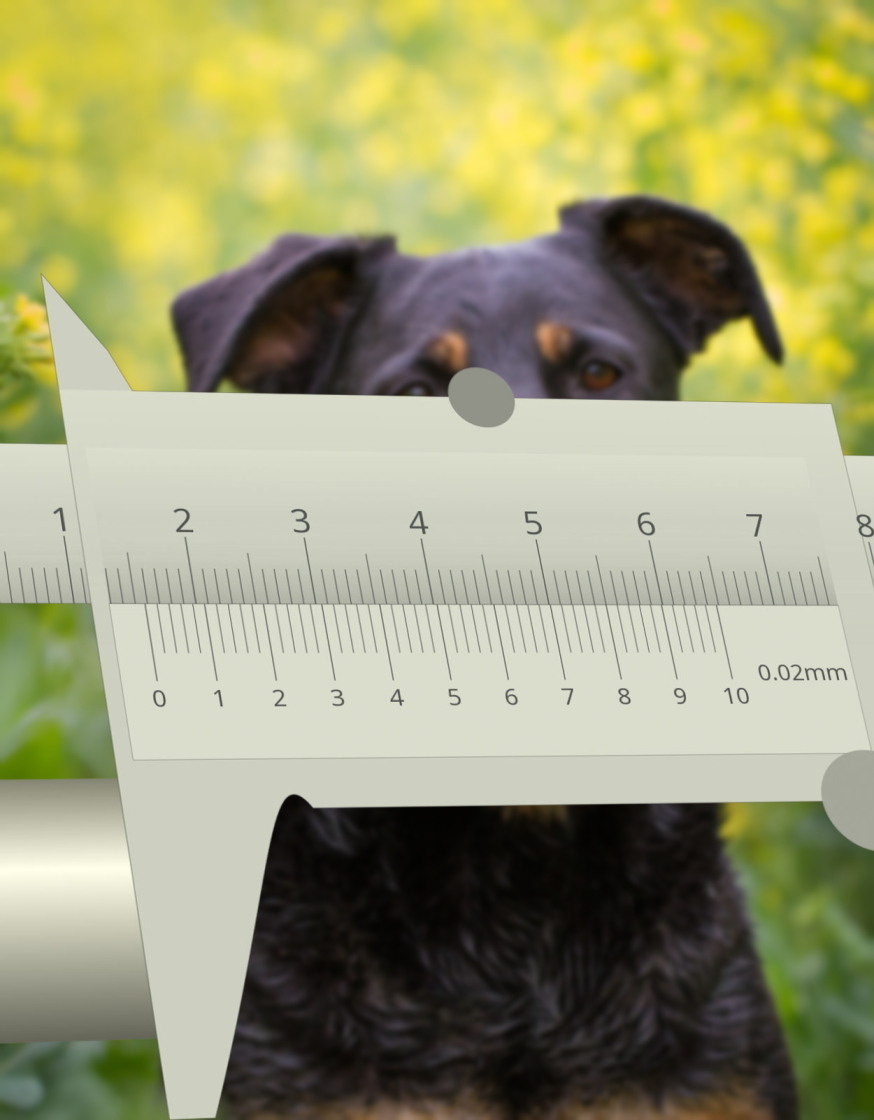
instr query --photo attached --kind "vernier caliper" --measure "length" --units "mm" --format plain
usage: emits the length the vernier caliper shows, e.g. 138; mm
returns 15.8; mm
